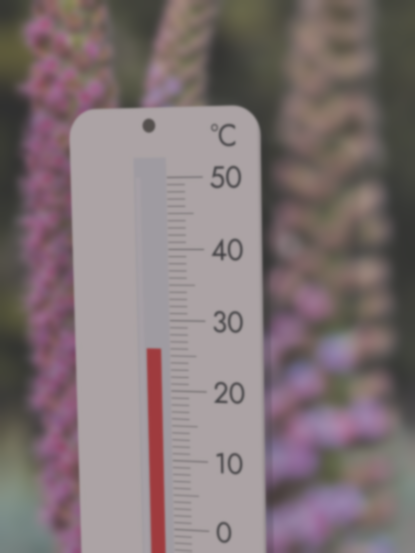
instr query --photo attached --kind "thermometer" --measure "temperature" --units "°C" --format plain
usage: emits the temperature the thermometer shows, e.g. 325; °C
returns 26; °C
